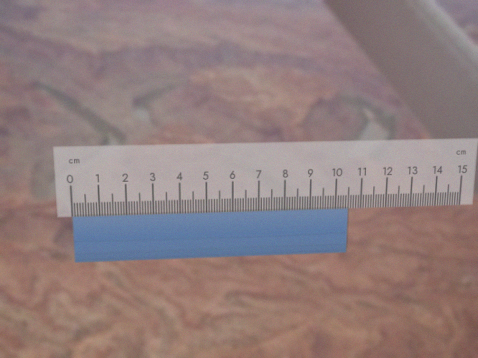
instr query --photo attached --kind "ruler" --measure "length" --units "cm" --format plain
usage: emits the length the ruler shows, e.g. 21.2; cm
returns 10.5; cm
